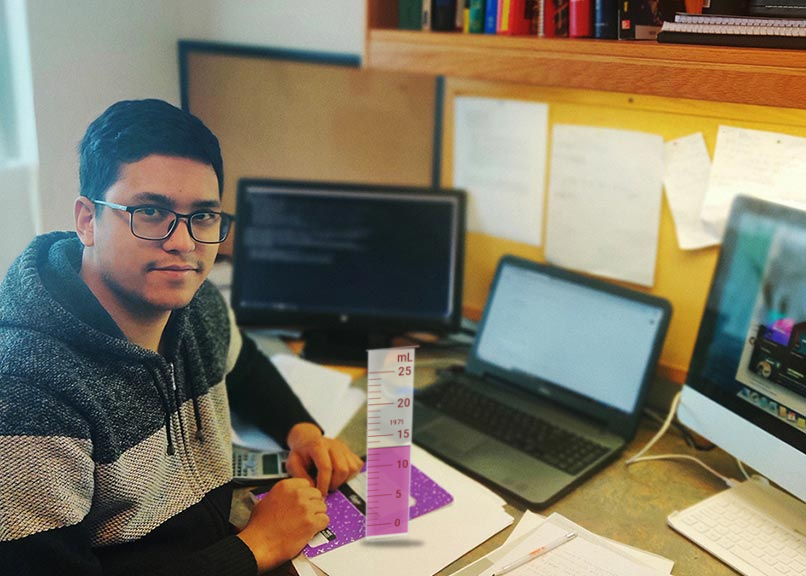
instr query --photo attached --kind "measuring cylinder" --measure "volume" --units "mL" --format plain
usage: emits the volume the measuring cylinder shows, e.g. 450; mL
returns 13; mL
